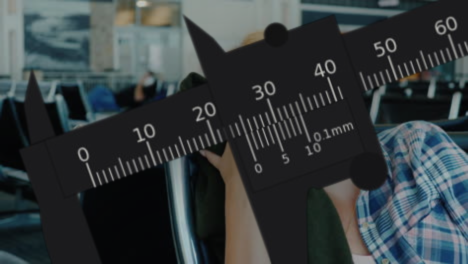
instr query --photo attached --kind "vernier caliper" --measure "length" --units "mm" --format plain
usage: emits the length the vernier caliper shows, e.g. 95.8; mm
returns 25.0; mm
